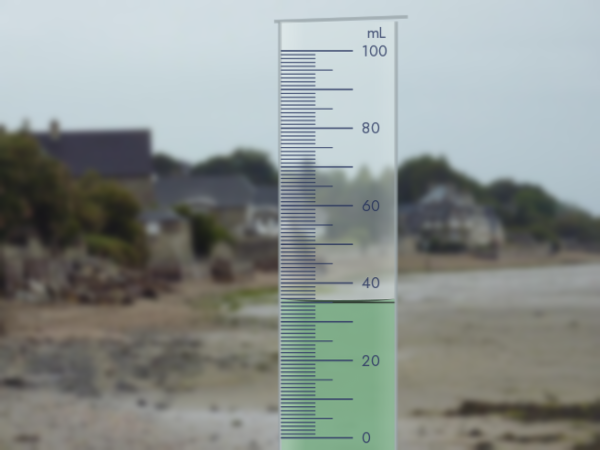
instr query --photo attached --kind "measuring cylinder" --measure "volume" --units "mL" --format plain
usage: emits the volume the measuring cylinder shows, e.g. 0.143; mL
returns 35; mL
